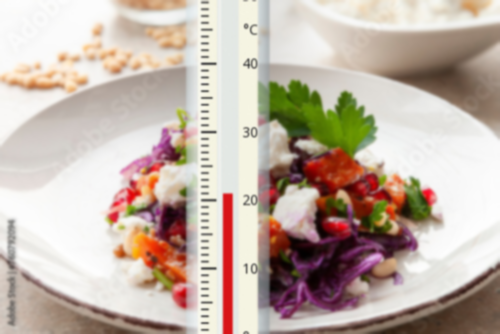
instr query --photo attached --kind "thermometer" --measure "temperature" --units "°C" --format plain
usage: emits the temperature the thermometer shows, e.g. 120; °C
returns 21; °C
